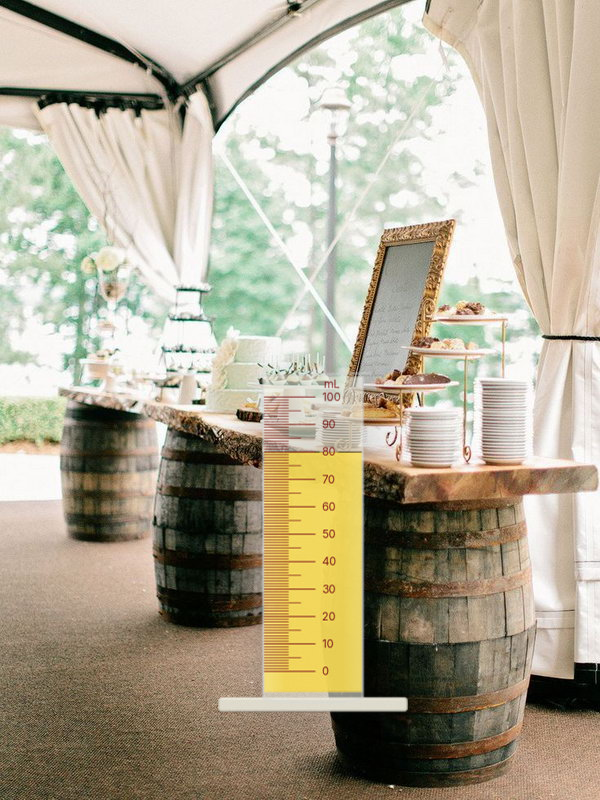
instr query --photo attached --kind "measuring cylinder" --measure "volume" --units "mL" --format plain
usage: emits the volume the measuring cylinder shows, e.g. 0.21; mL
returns 80; mL
